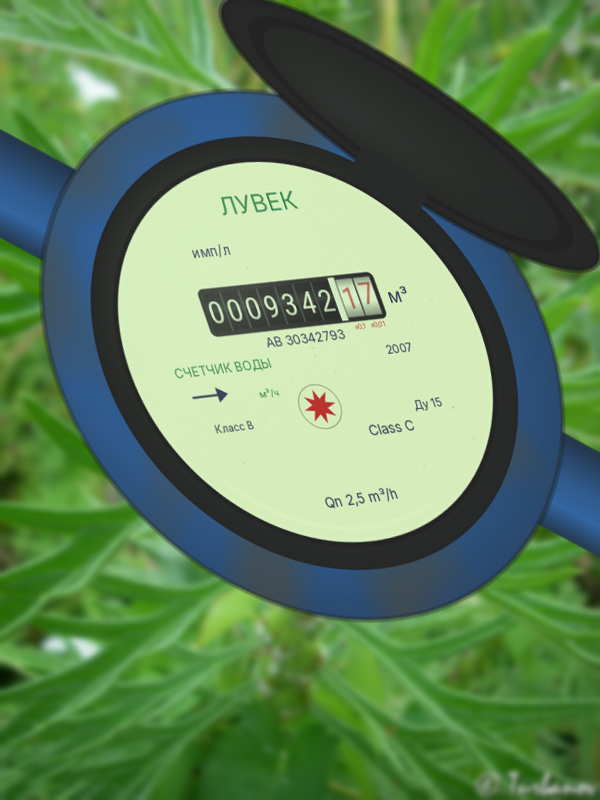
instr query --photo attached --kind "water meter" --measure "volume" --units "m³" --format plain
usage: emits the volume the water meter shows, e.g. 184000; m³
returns 9342.17; m³
